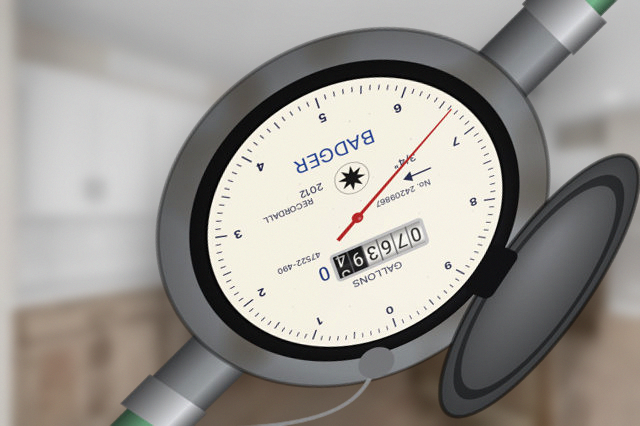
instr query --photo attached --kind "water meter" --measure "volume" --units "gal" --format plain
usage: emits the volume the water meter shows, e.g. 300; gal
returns 763936.6; gal
